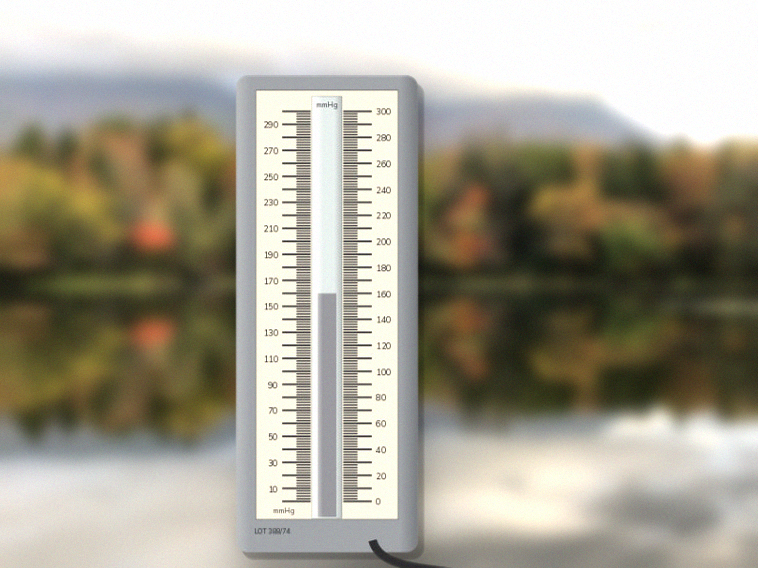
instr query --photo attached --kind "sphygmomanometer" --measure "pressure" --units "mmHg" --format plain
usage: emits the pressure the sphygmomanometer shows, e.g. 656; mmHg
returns 160; mmHg
